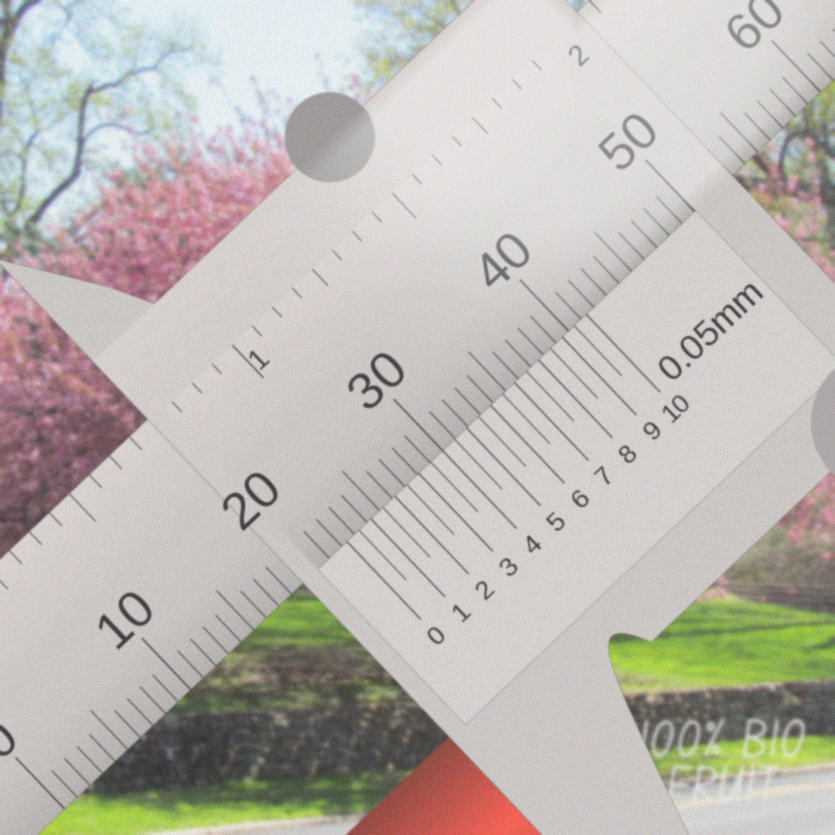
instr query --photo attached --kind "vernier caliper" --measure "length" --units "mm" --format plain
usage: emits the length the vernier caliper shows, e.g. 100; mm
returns 22.4; mm
